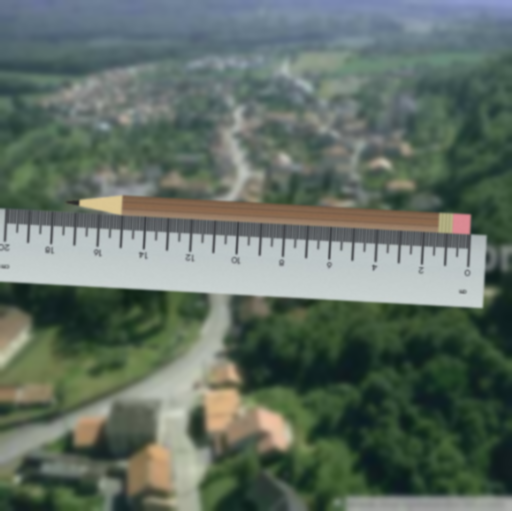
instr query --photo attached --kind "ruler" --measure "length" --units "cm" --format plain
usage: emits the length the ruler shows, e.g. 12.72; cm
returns 17.5; cm
